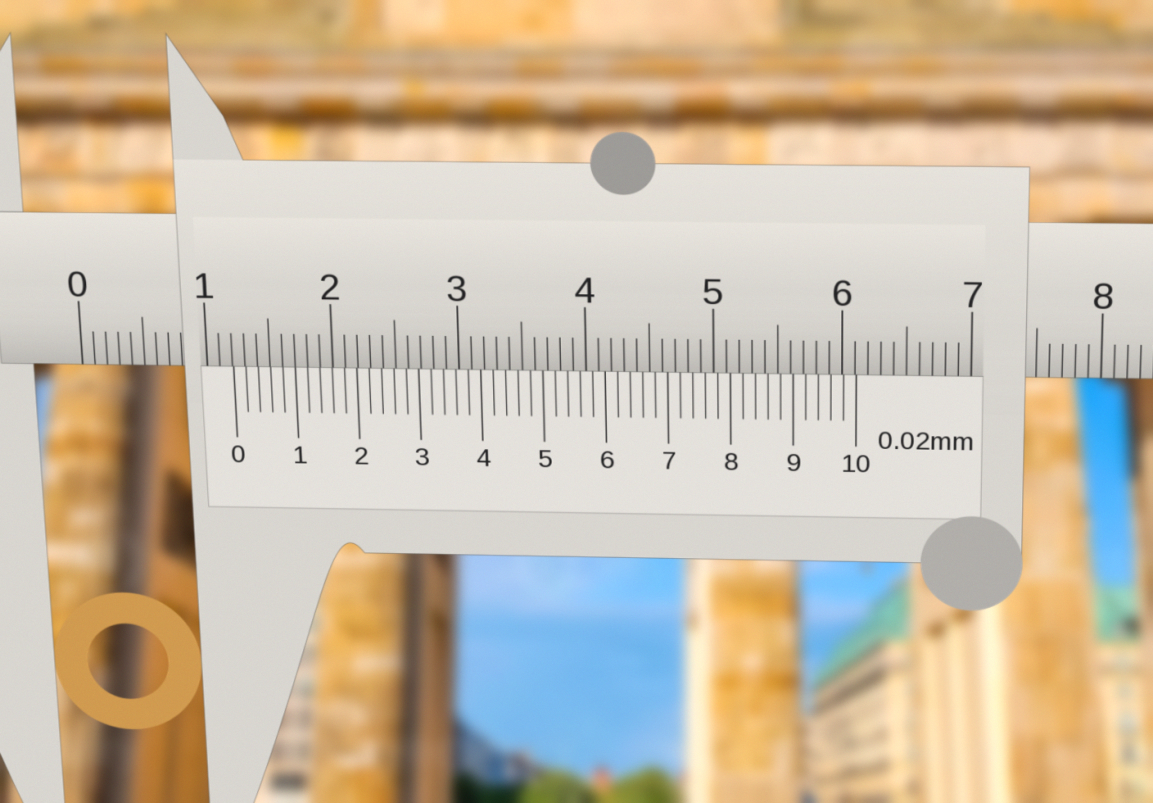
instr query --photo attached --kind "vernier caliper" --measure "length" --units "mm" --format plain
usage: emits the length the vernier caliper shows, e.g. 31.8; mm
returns 12.1; mm
